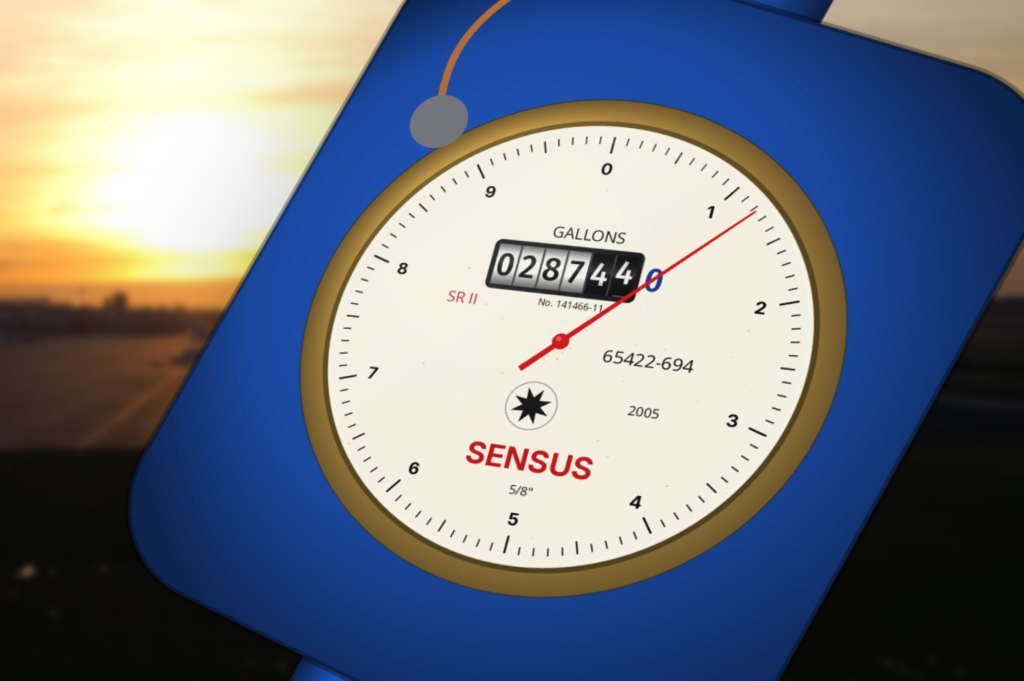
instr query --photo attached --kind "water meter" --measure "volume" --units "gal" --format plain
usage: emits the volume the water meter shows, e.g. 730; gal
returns 287441.2; gal
